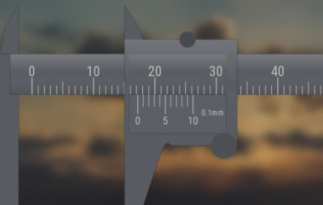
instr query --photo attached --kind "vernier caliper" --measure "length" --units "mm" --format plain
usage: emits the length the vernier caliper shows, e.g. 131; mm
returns 17.2; mm
